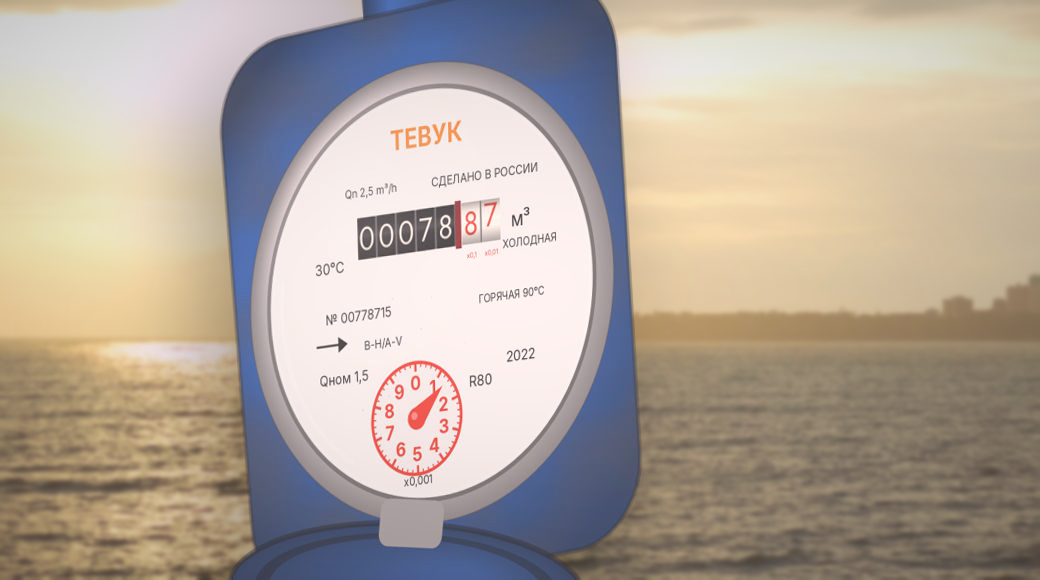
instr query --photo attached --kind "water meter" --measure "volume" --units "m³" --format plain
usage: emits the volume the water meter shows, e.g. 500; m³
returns 78.871; m³
